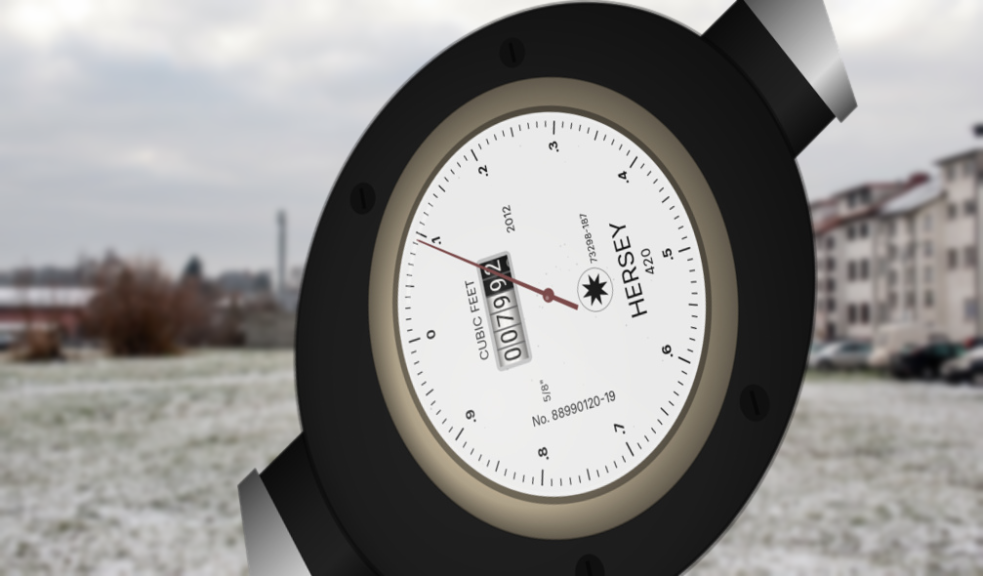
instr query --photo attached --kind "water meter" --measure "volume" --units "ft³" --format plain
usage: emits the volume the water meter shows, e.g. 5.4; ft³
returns 7992.09; ft³
